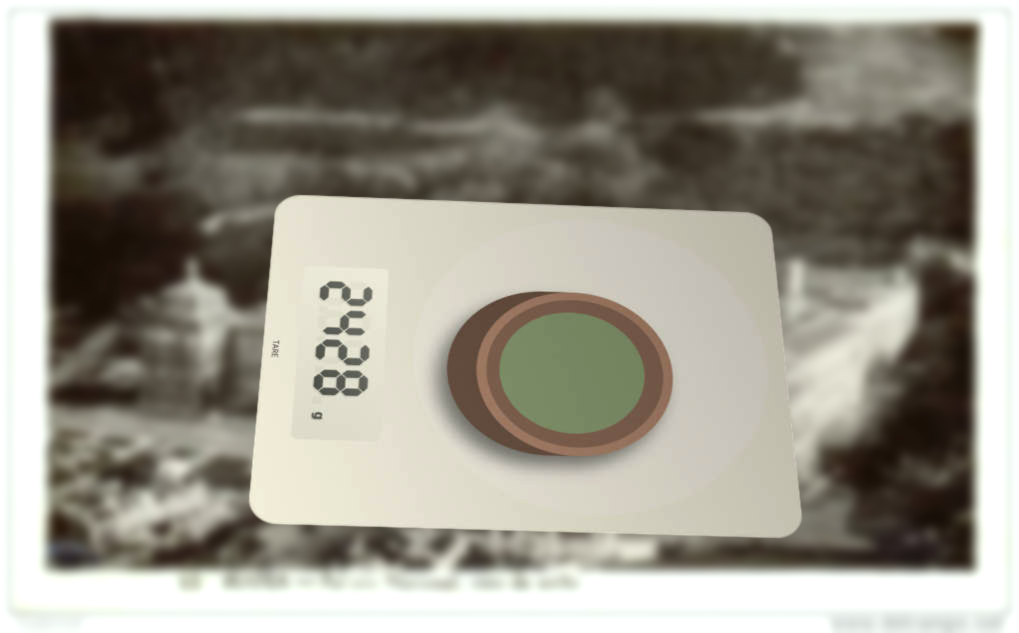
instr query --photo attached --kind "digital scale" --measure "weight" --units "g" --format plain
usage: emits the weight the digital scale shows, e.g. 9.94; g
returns 2428; g
